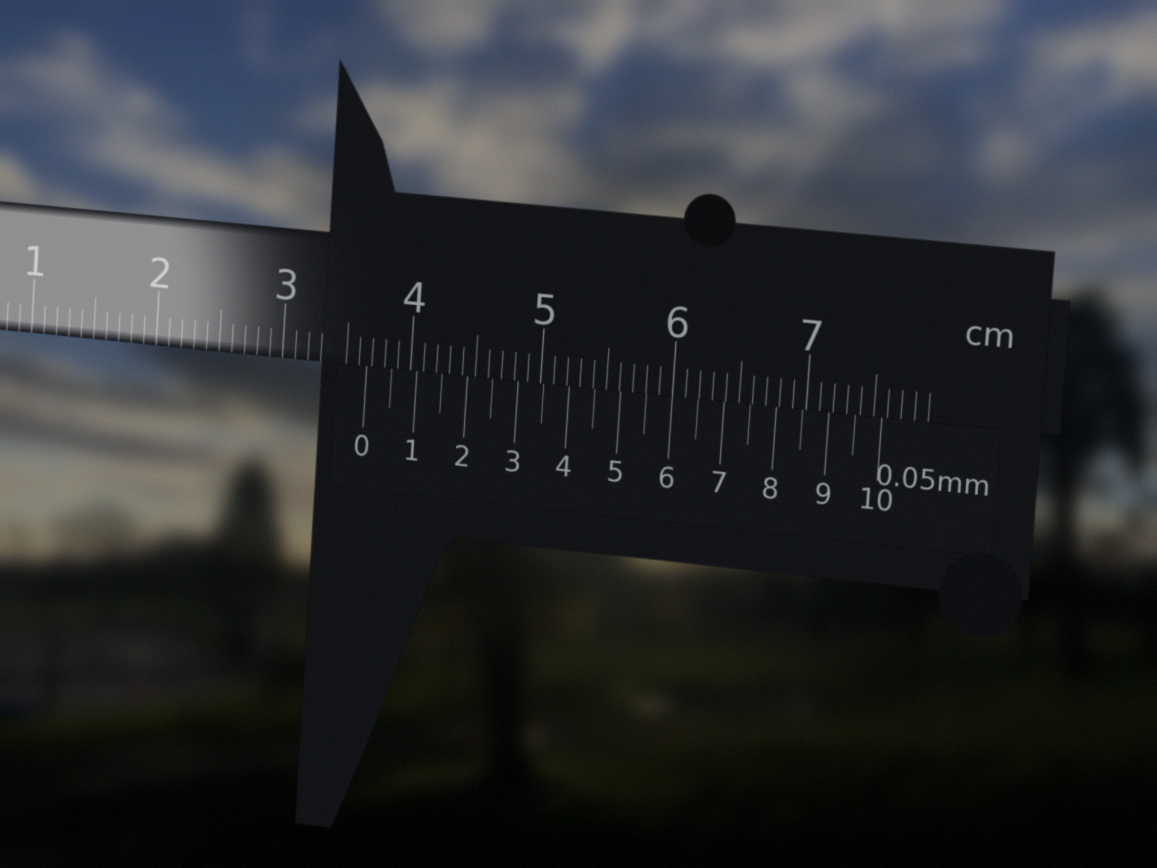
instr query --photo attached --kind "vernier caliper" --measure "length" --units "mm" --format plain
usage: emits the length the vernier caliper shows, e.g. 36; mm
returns 36.6; mm
